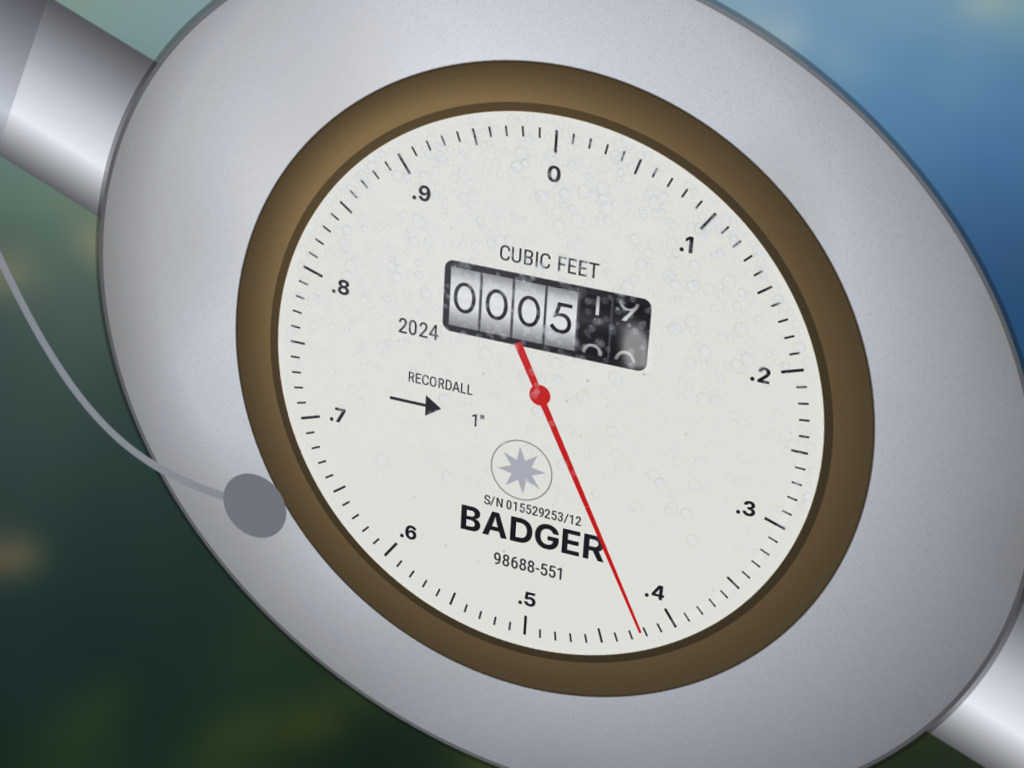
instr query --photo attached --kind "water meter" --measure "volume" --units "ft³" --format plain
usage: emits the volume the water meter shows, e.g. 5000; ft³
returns 519.42; ft³
